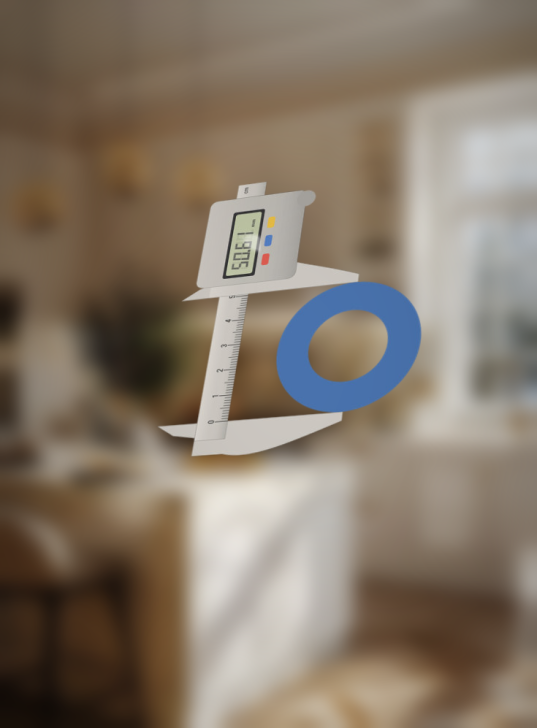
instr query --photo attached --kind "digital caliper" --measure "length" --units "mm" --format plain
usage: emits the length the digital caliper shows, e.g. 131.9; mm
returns 50.61; mm
